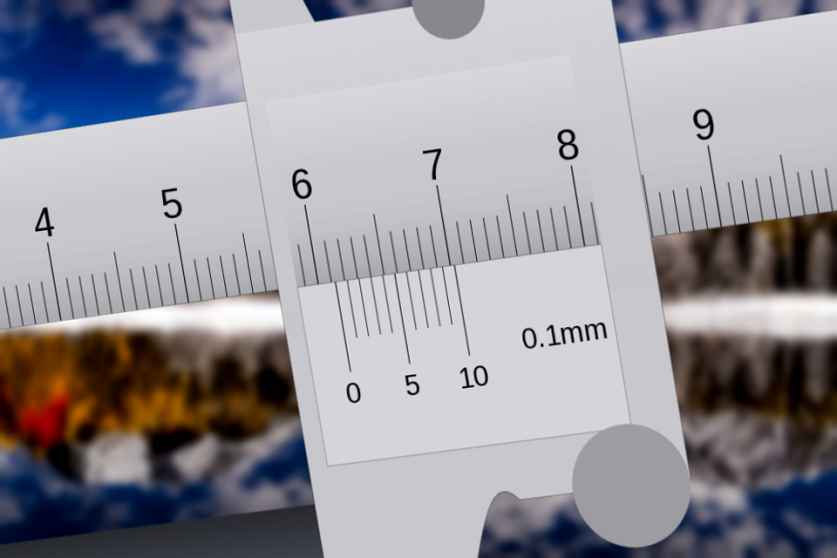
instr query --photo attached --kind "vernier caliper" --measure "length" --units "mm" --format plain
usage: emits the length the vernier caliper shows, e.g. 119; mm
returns 61.3; mm
